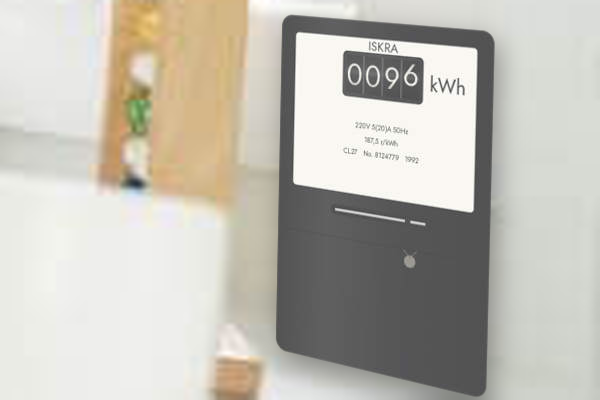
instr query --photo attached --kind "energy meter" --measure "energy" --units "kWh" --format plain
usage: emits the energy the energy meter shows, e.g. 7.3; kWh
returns 96; kWh
